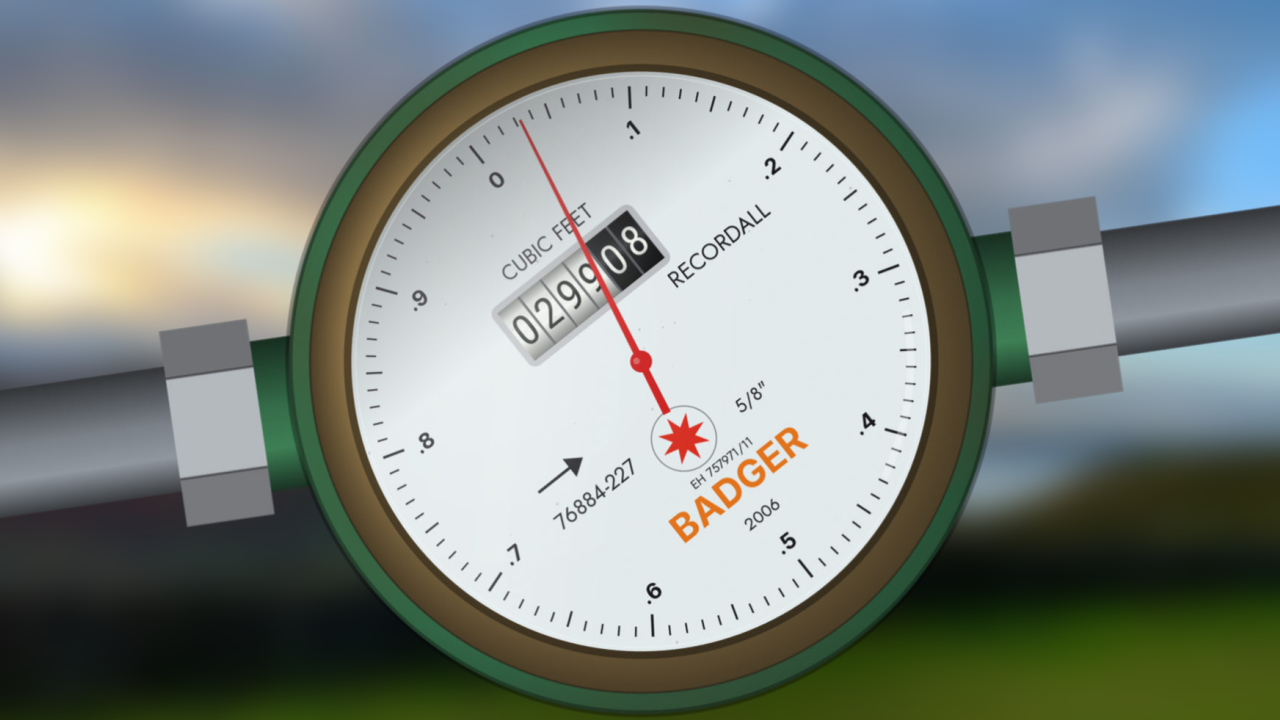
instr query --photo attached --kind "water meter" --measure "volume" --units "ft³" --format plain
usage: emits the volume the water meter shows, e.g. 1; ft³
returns 29908.03; ft³
